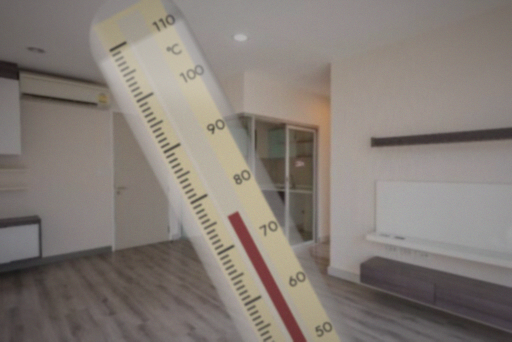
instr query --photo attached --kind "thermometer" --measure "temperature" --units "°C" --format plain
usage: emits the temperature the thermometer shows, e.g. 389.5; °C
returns 75; °C
